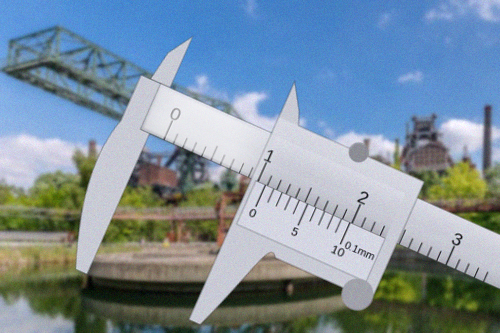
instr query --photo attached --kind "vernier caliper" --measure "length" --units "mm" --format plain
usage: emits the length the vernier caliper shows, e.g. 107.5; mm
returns 10.8; mm
